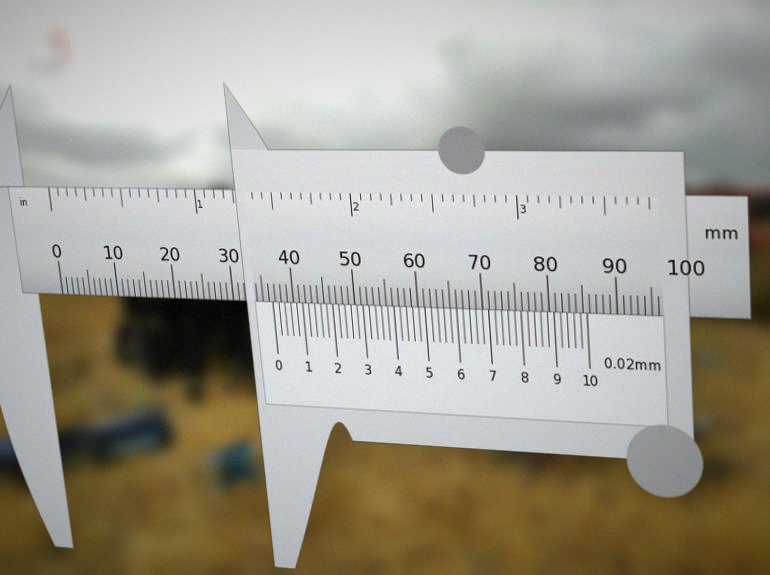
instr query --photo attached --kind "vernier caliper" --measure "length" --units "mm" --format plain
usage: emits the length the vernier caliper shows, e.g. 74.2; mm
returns 36.6; mm
